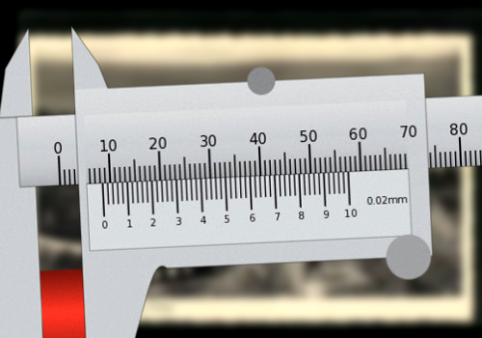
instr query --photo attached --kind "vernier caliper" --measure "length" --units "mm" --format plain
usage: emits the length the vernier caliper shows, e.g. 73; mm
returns 8.5; mm
